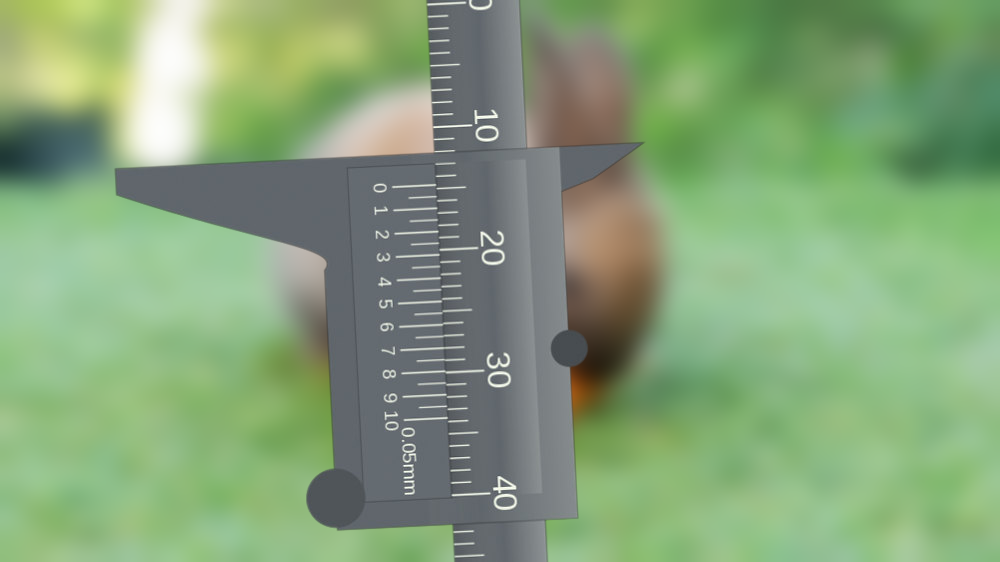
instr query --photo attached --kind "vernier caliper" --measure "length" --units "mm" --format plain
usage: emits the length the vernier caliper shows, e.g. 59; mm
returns 14.7; mm
